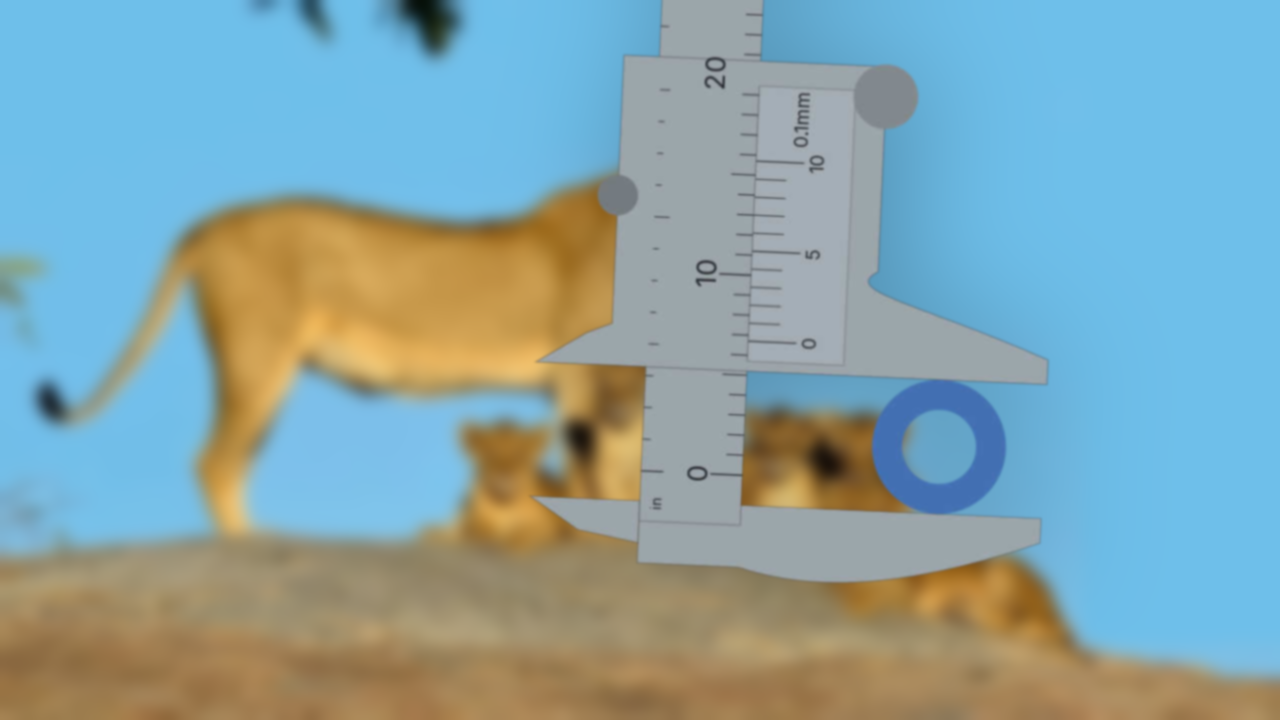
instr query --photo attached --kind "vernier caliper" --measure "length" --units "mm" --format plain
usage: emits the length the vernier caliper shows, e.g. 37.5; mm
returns 6.7; mm
